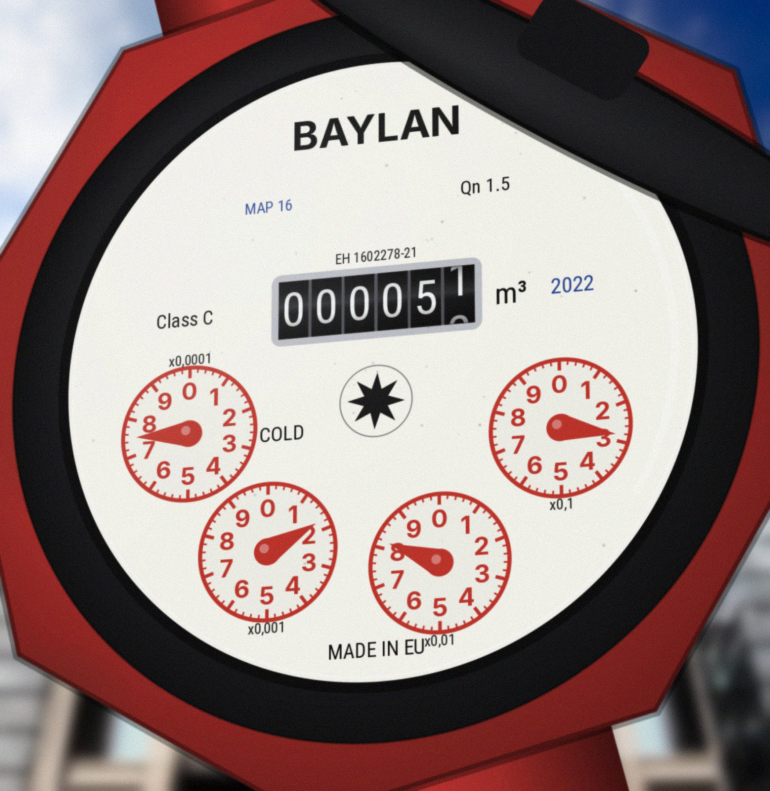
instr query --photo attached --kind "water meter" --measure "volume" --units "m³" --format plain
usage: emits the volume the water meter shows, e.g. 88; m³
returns 51.2817; m³
